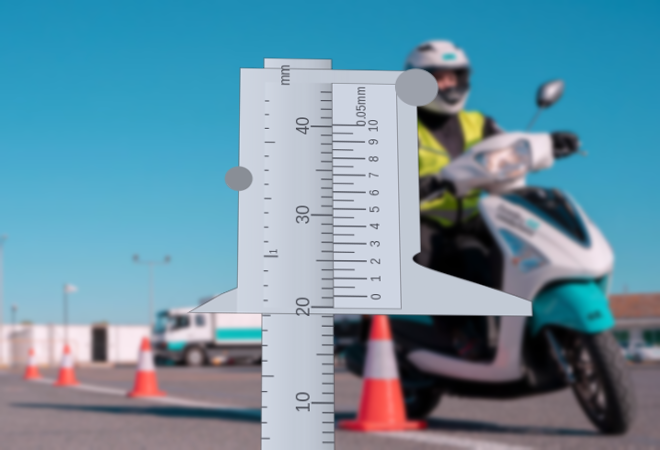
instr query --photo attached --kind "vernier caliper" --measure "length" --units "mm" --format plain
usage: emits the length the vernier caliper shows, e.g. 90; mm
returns 21.2; mm
